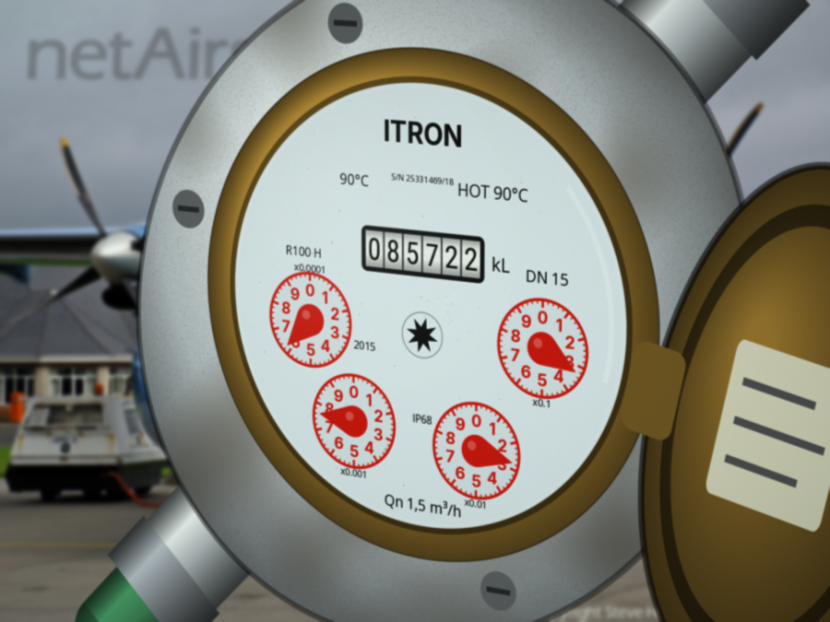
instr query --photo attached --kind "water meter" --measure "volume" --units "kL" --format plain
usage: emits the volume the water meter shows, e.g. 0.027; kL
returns 85722.3276; kL
